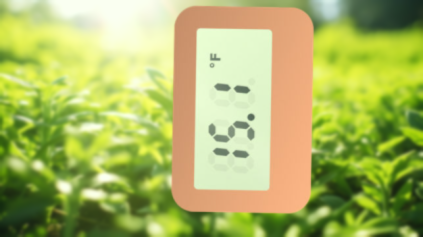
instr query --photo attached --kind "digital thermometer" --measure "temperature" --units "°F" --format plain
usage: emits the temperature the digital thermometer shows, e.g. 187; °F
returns 15.1; °F
